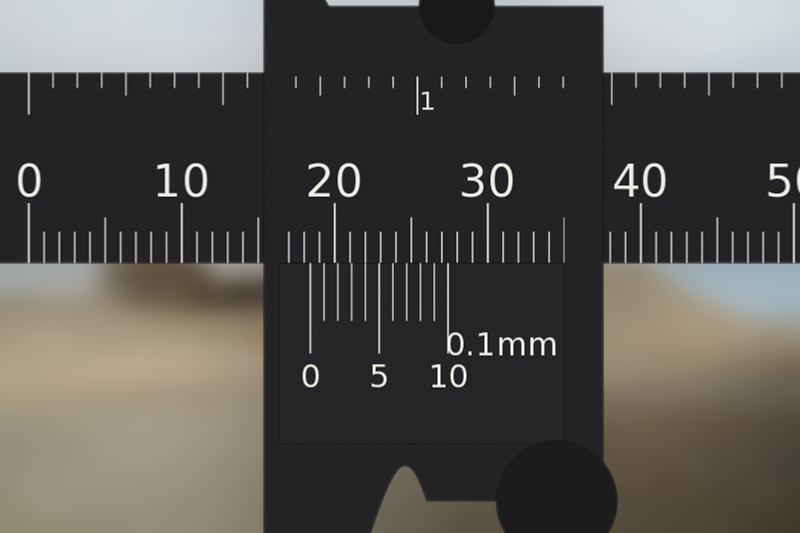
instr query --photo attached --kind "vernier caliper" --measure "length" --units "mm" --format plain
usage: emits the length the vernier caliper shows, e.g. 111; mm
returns 18.4; mm
